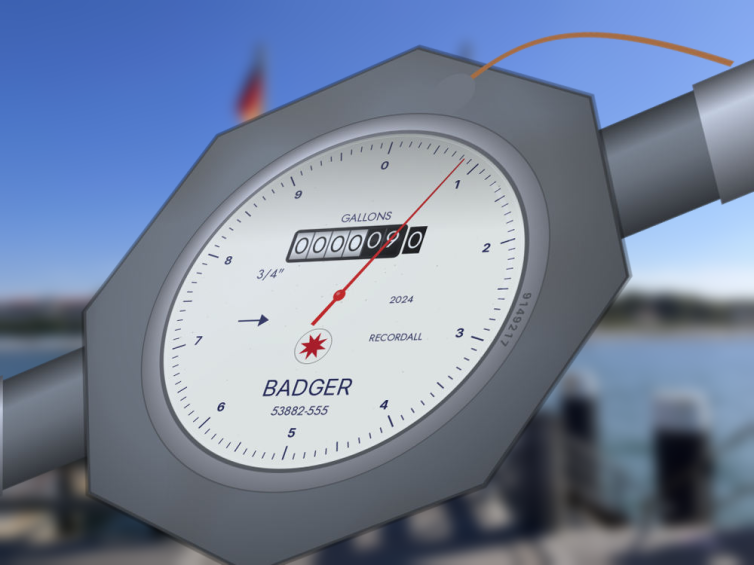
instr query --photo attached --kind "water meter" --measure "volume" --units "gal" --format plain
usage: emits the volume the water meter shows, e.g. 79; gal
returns 90.8; gal
